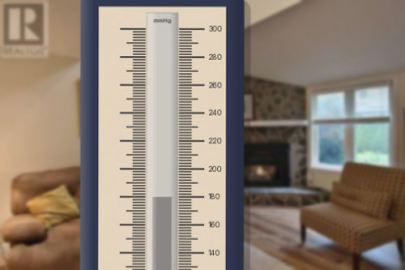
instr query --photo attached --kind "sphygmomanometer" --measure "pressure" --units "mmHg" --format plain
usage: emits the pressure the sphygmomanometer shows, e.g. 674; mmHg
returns 180; mmHg
